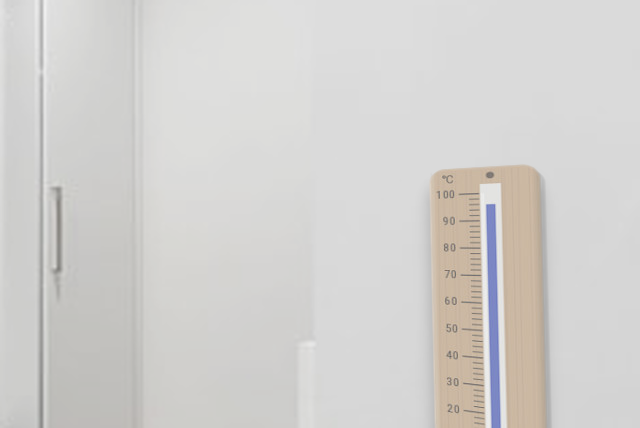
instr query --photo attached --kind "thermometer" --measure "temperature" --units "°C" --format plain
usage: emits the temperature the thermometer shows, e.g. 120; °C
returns 96; °C
